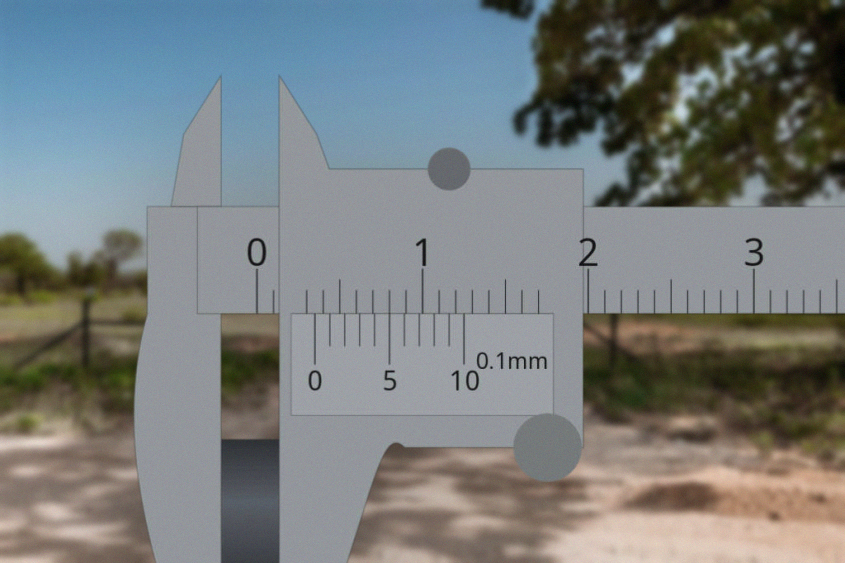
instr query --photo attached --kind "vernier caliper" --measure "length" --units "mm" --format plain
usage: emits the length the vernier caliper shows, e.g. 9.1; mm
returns 3.5; mm
